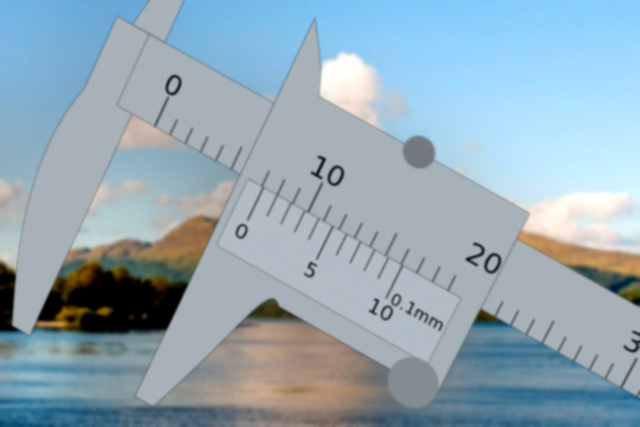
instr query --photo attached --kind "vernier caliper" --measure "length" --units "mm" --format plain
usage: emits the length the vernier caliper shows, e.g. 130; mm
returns 7.1; mm
